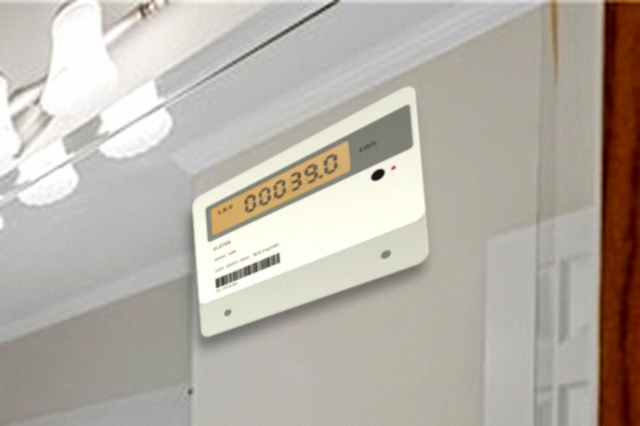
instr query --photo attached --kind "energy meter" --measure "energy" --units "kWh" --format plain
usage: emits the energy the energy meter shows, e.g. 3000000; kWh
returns 39.0; kWh
